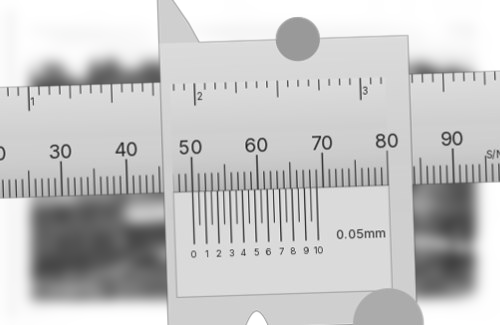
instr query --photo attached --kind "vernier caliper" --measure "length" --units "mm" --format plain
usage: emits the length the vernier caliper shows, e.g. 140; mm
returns 50.0; mm
